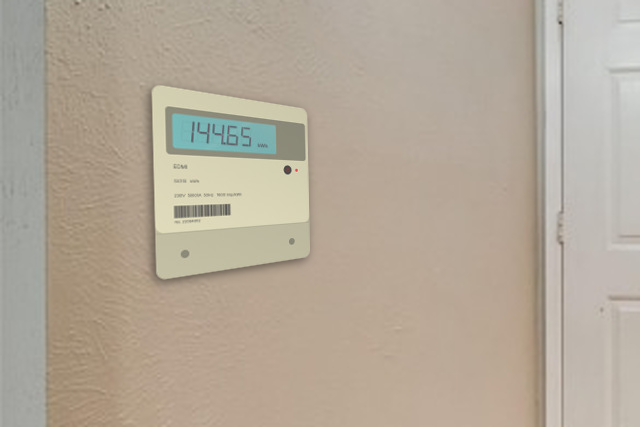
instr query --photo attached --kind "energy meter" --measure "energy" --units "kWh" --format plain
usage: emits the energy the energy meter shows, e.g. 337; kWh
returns 144.65; kWh
